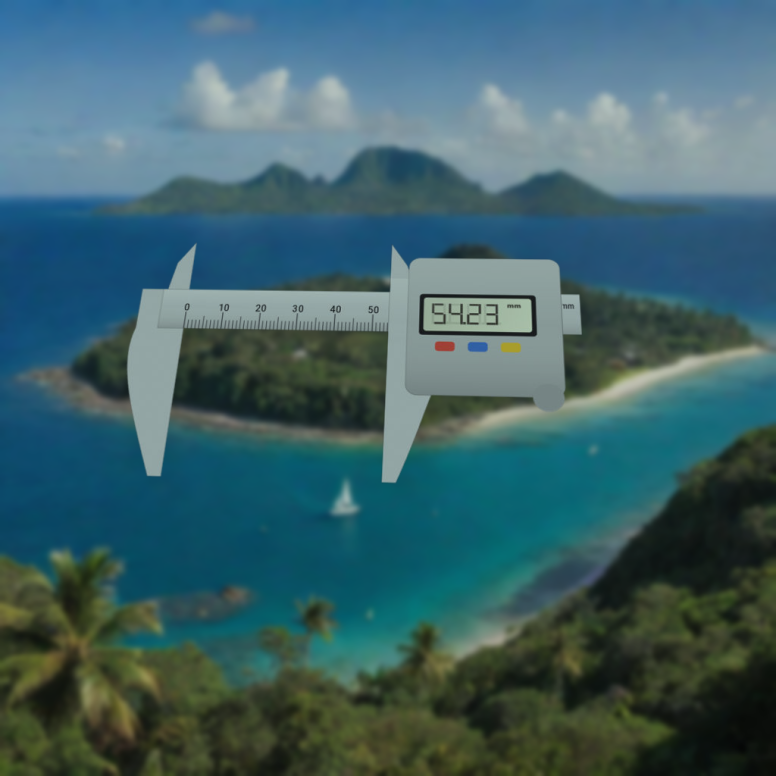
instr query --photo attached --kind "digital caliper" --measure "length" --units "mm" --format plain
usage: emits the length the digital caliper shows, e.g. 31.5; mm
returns 54.23; mm
